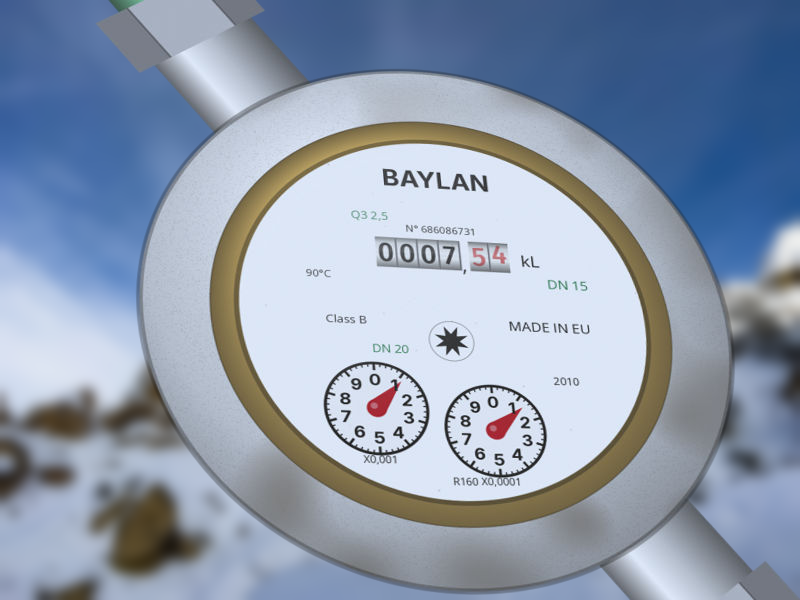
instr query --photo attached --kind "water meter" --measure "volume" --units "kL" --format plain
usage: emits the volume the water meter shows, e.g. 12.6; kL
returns 7.5411; kL
